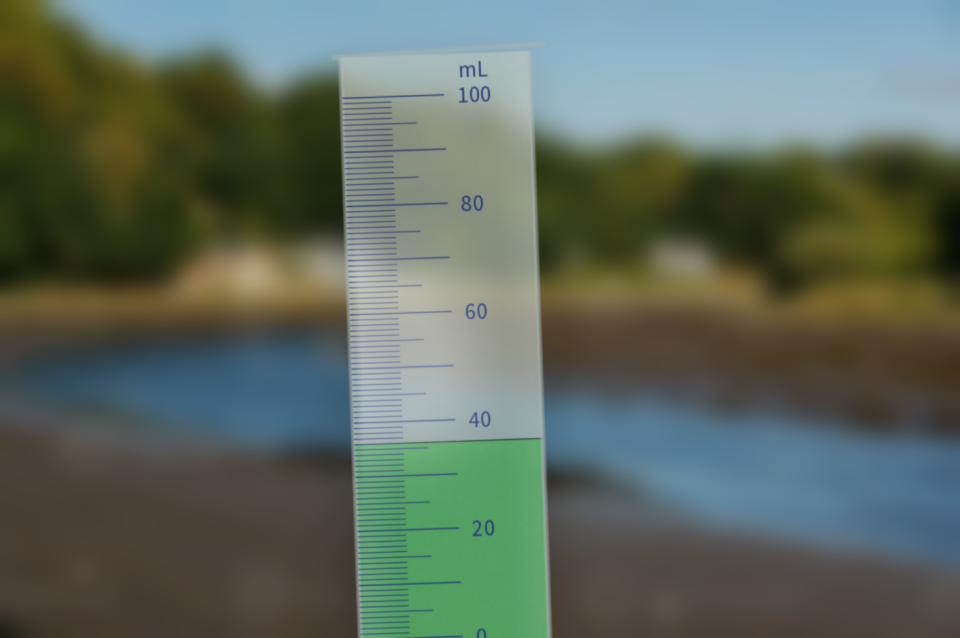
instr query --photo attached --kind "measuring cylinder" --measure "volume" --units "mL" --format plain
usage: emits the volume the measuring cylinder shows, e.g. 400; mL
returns 36; mL
